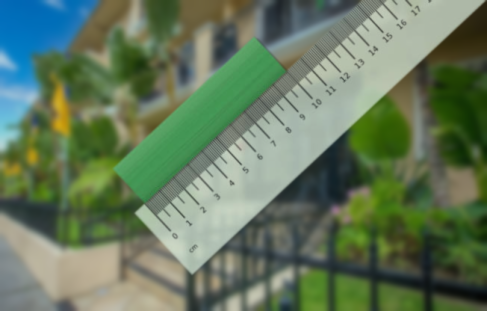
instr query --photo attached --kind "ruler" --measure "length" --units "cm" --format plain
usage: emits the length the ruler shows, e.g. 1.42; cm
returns 10; cm
